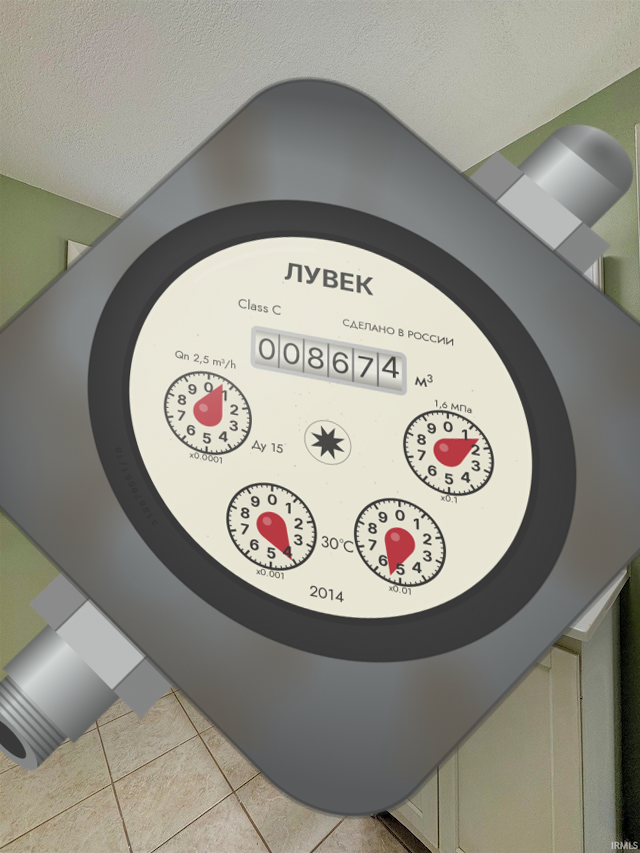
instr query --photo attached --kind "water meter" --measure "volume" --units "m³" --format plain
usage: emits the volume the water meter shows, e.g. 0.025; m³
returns 8674.1540; m³
